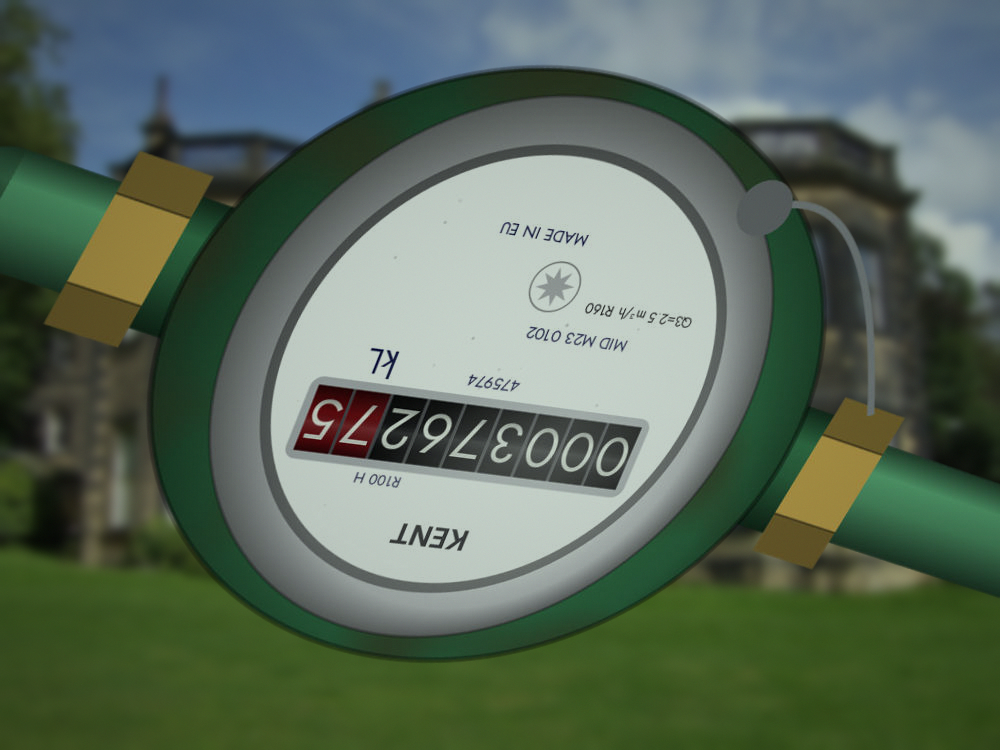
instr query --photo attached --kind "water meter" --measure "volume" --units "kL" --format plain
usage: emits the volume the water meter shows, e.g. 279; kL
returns 3762.75; kL
